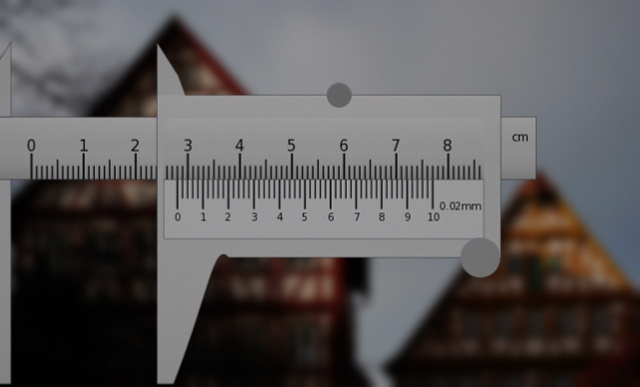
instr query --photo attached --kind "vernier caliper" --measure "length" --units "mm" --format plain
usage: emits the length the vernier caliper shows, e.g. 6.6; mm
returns 28.0; mm
